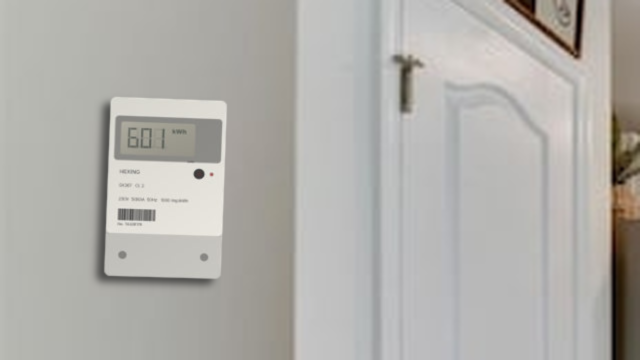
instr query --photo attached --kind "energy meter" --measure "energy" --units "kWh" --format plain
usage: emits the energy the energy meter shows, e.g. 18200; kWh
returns 601; kWh
